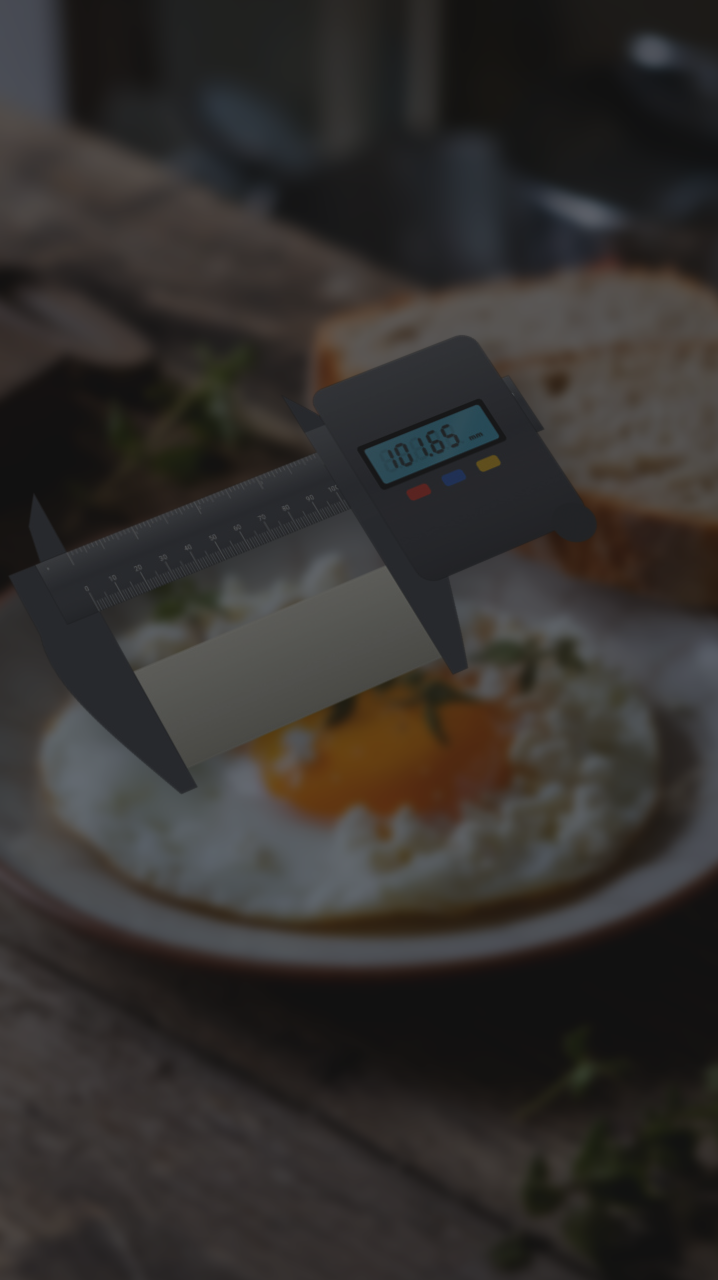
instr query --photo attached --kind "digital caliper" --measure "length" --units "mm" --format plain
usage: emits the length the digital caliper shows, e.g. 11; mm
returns 101.65; mm
